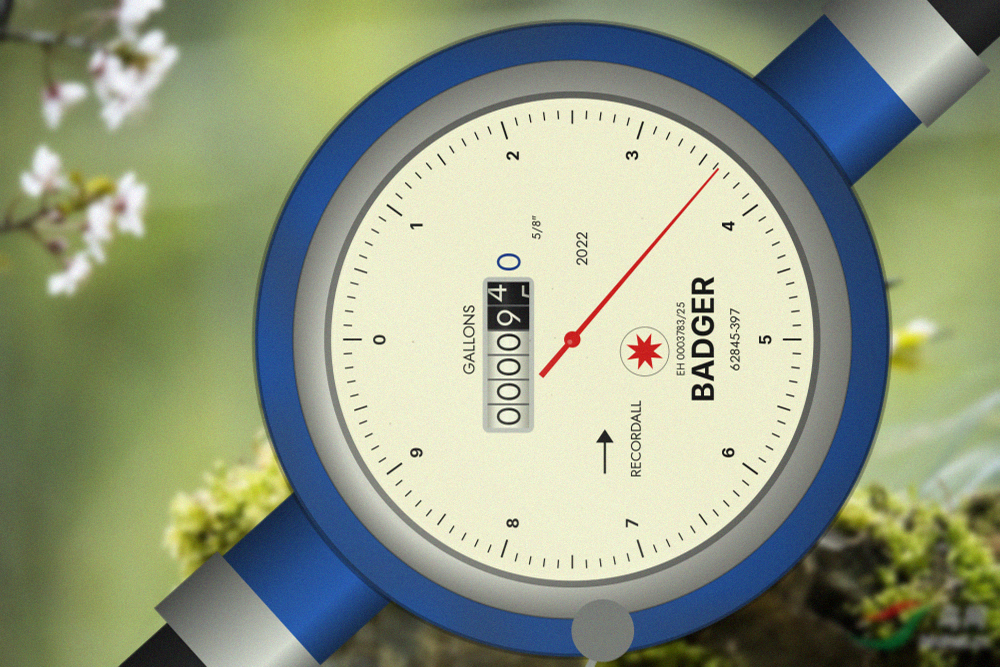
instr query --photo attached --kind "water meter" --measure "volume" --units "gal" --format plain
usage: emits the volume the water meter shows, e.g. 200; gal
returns 943.6; gal
